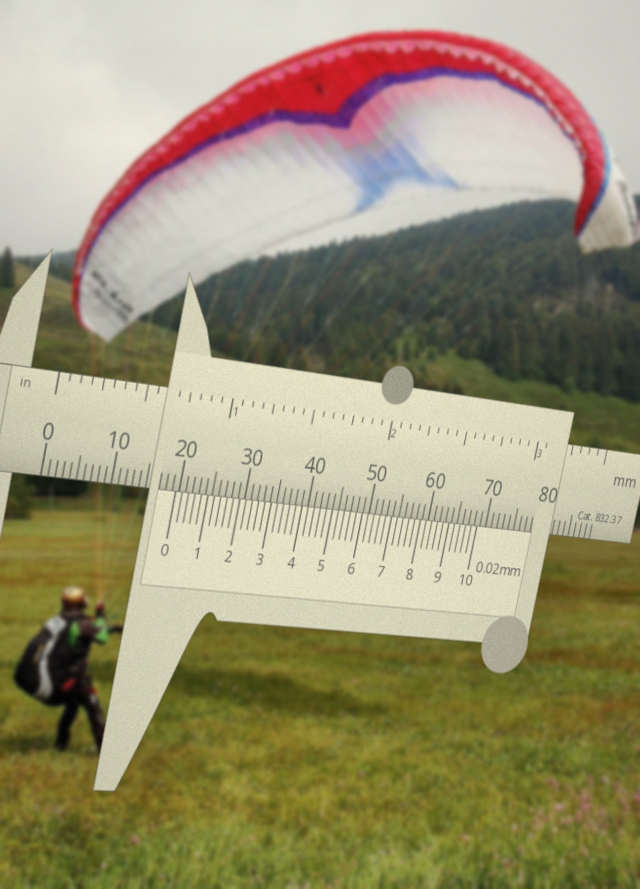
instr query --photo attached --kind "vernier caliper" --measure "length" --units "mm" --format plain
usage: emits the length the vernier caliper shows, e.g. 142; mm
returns 19.5; mm
